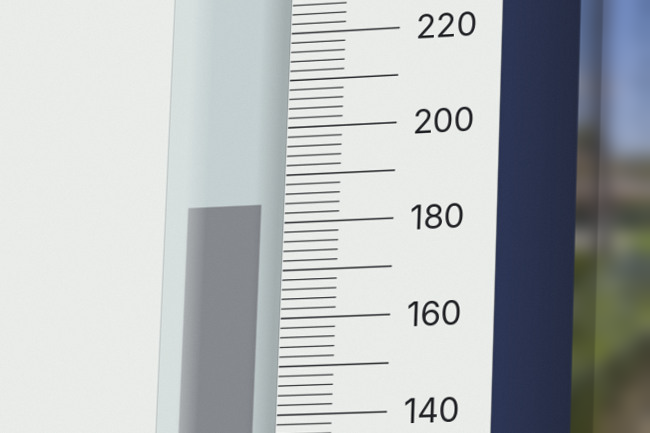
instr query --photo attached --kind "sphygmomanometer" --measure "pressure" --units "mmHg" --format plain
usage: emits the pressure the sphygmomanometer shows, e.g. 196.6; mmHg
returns 184; mmHg
